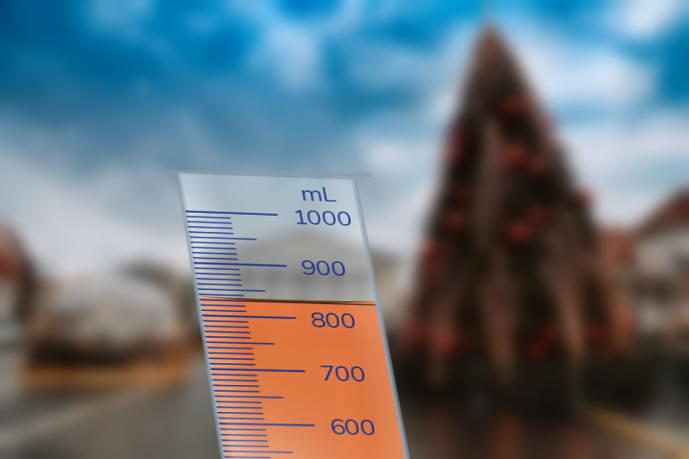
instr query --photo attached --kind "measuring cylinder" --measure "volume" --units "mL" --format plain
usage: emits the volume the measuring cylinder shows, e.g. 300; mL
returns 830; mL
